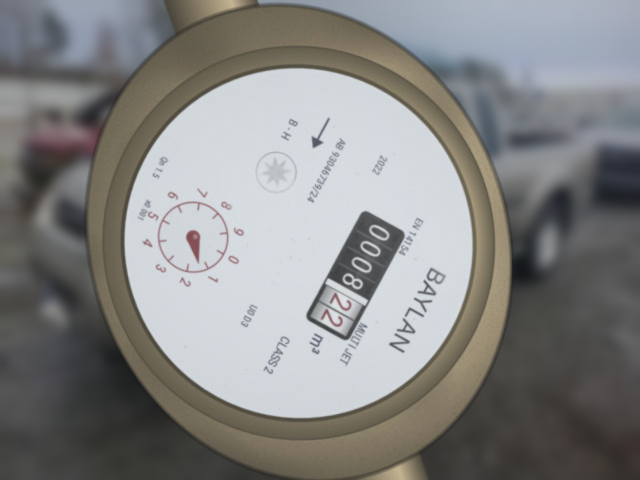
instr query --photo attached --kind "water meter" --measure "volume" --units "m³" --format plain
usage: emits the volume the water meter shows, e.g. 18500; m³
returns 8.221; m³
